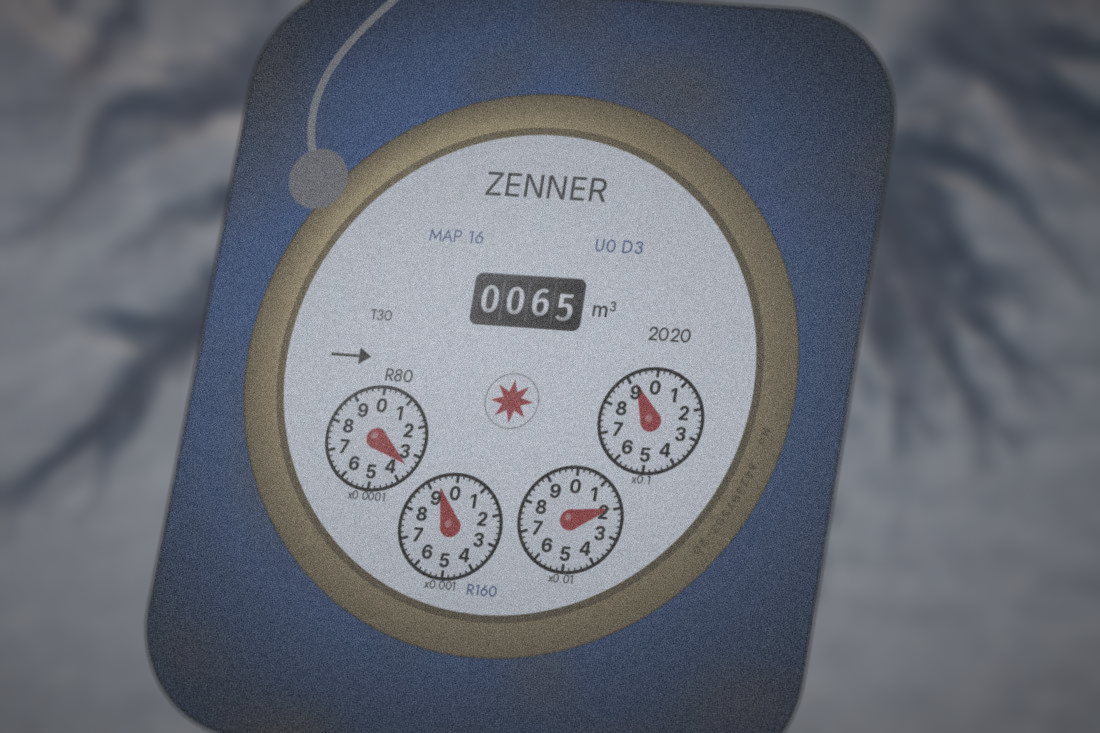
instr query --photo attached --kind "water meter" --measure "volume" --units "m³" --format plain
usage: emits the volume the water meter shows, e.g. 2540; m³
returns 64.9193; m³
